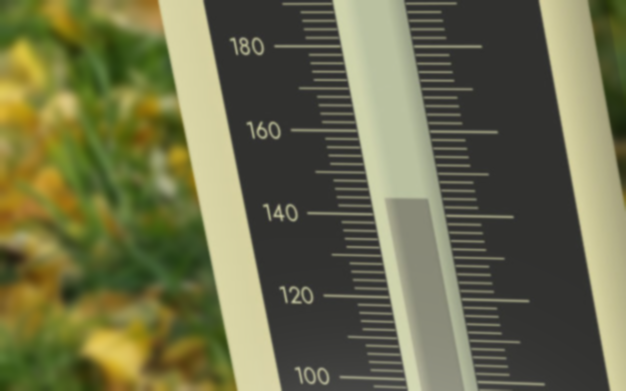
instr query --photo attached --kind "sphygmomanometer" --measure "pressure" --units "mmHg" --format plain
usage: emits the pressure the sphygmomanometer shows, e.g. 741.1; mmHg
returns 144; mmHg
